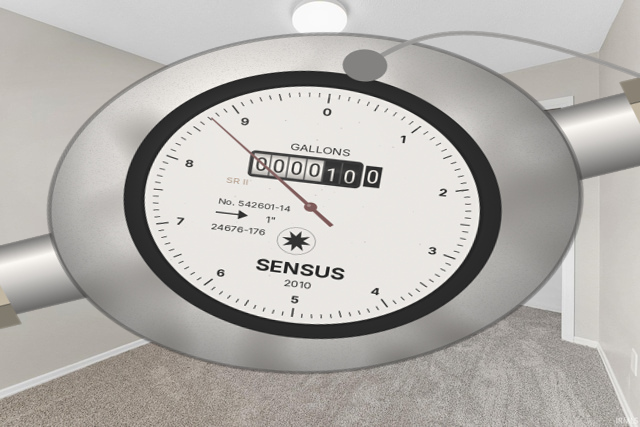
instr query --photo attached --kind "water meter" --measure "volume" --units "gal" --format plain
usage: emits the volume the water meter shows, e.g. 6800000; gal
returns 98.7; gal
